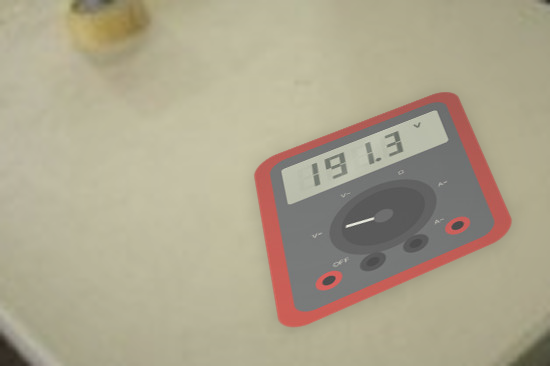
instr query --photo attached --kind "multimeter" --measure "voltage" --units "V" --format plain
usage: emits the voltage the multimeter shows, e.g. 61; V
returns 191.3; V
